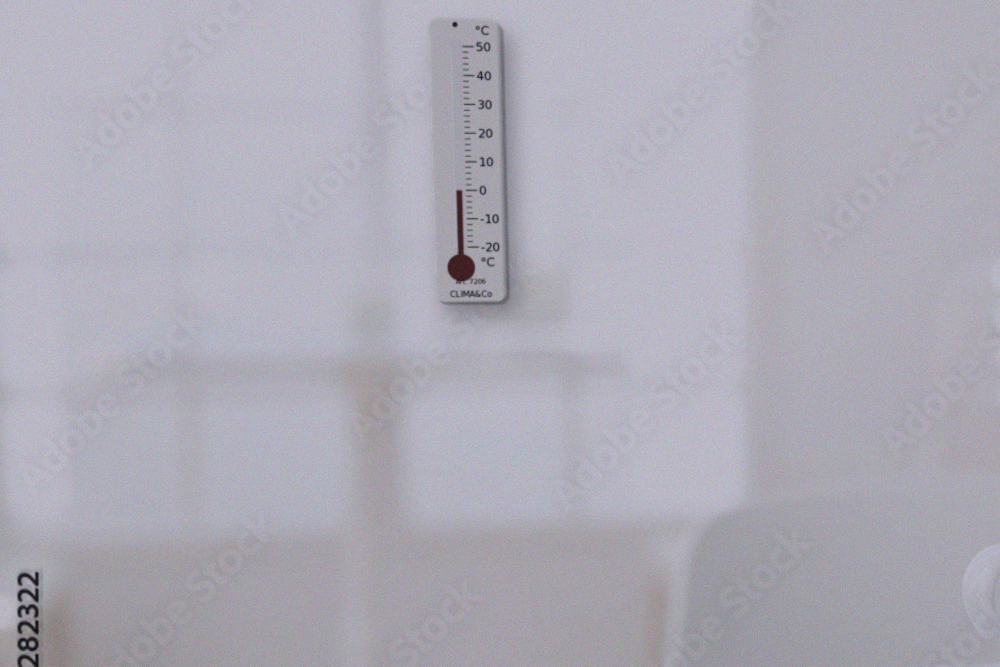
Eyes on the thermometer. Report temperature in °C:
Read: 0 °C
